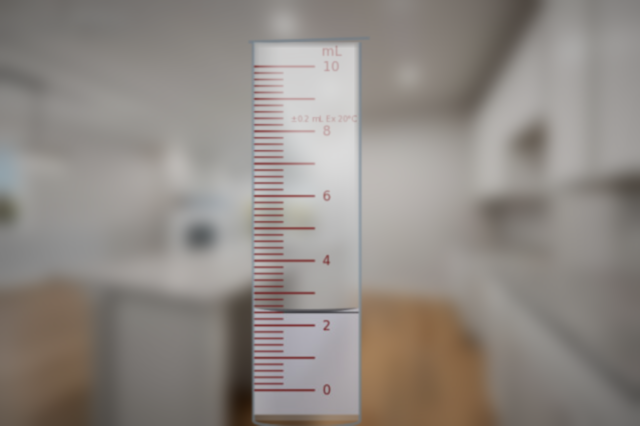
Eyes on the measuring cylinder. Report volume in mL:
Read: 2.4 mL
